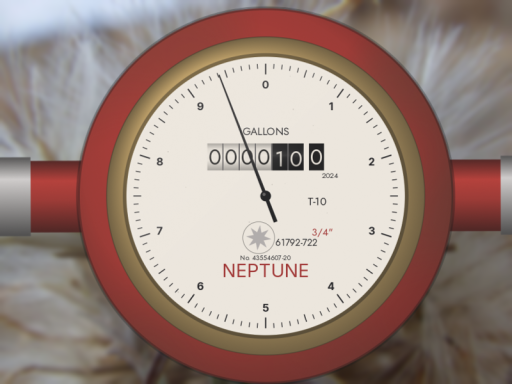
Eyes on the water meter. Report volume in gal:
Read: 99.4 gal
